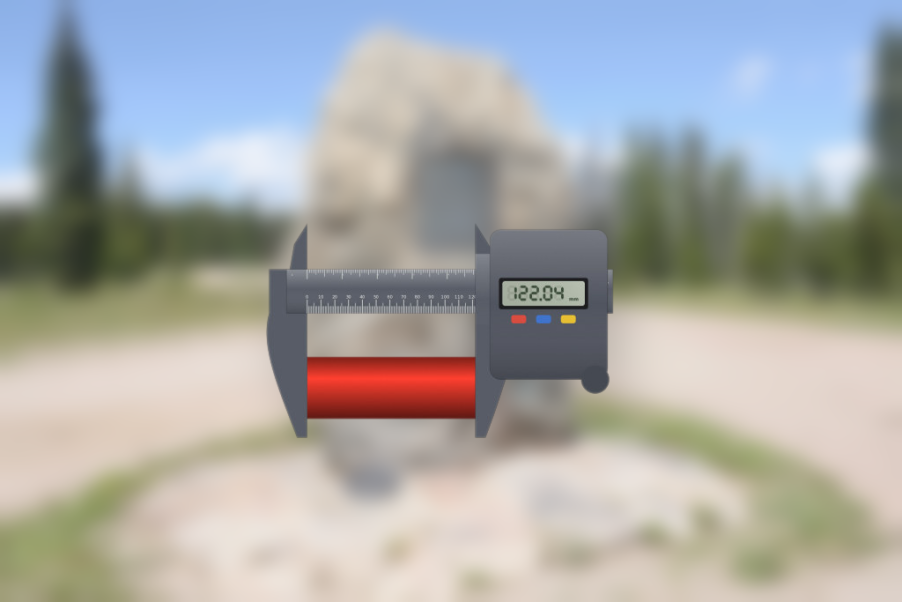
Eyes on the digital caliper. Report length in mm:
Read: 122.04 mm
